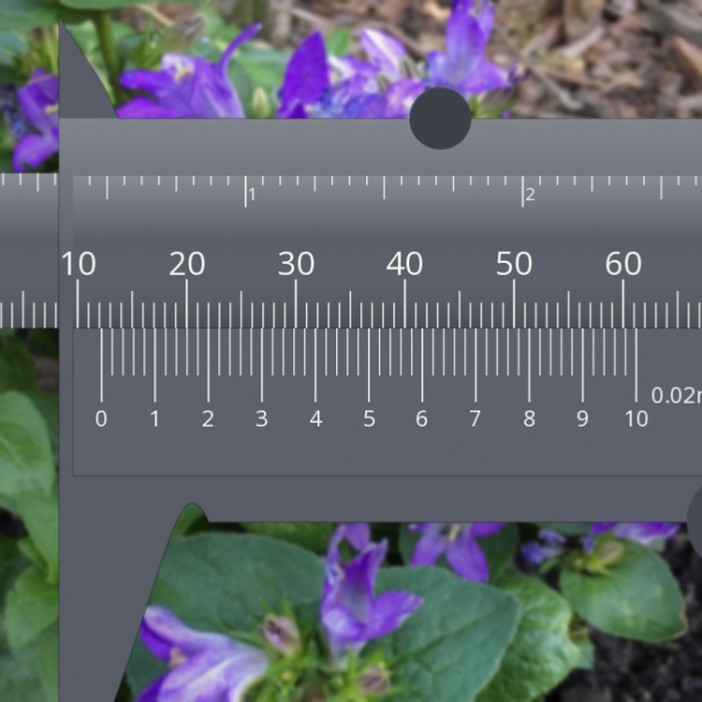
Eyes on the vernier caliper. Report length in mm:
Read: 12.2 mm
